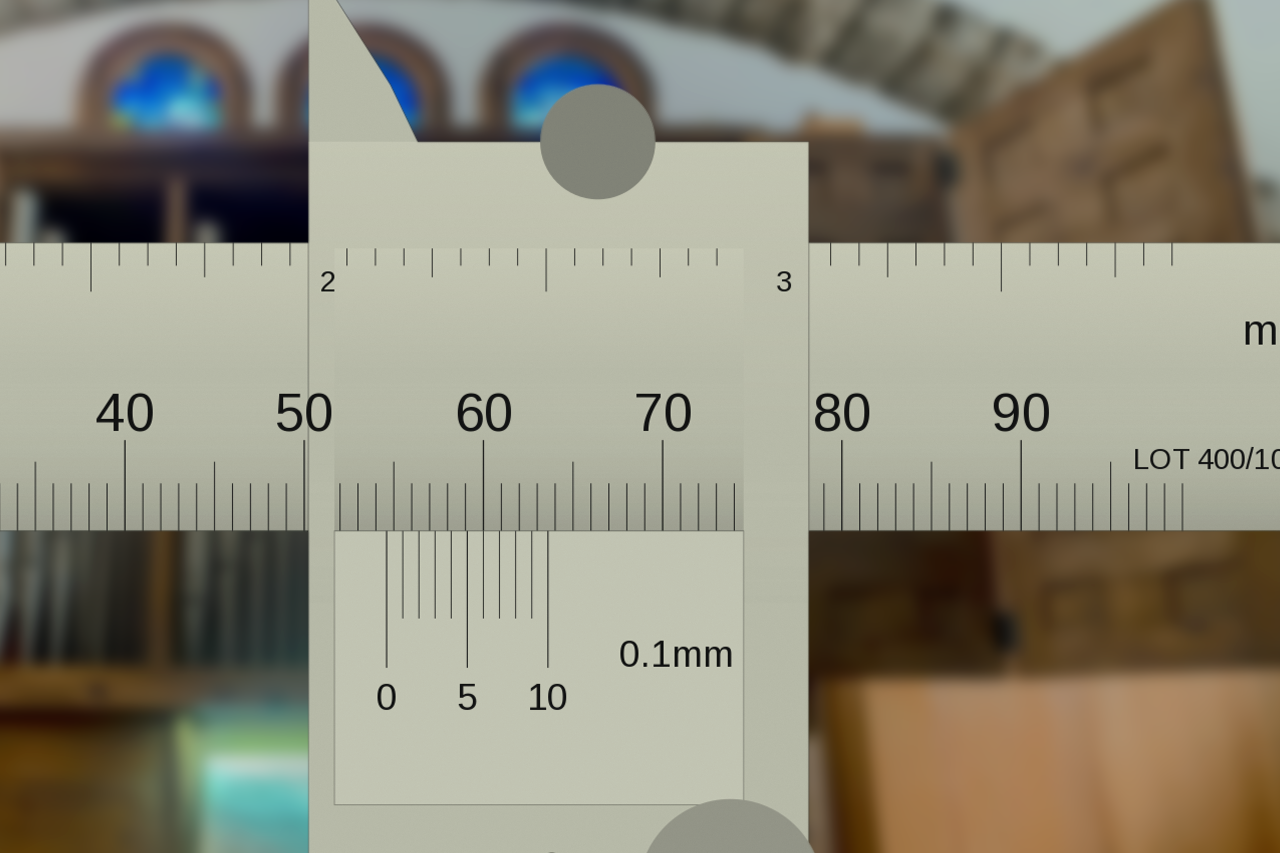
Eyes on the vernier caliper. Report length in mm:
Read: 54.6 mm
